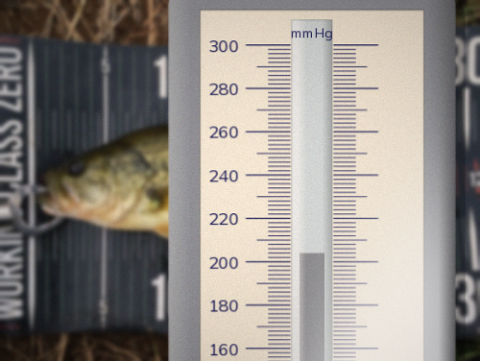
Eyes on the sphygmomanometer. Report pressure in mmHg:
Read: 204 mmHg
